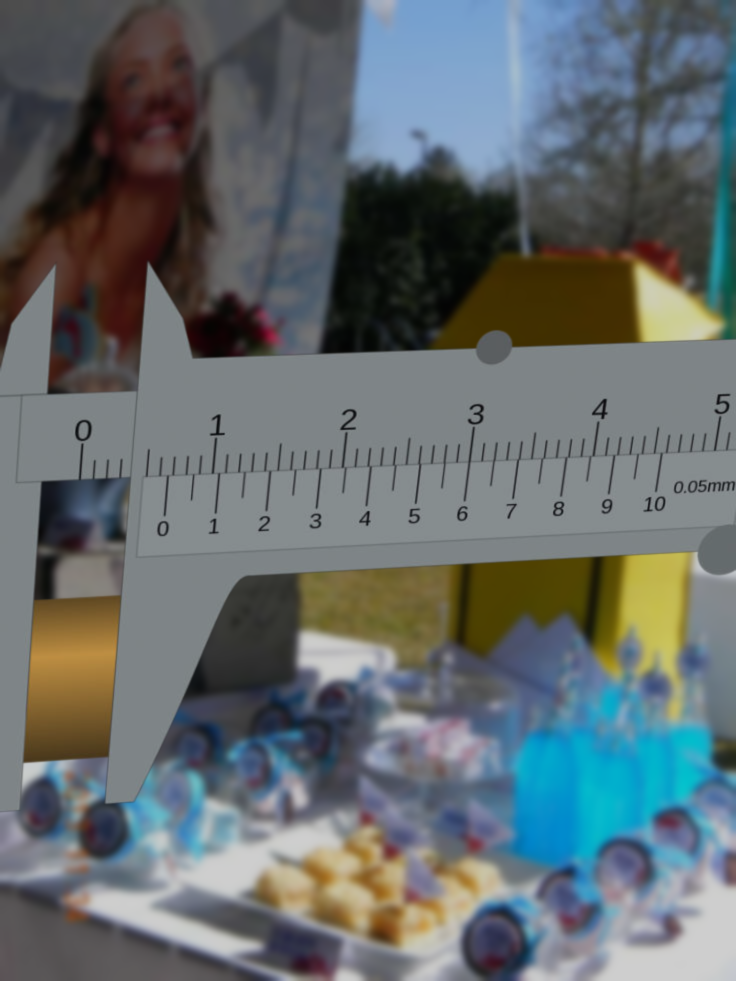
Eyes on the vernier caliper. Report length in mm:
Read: 6.6 mm
